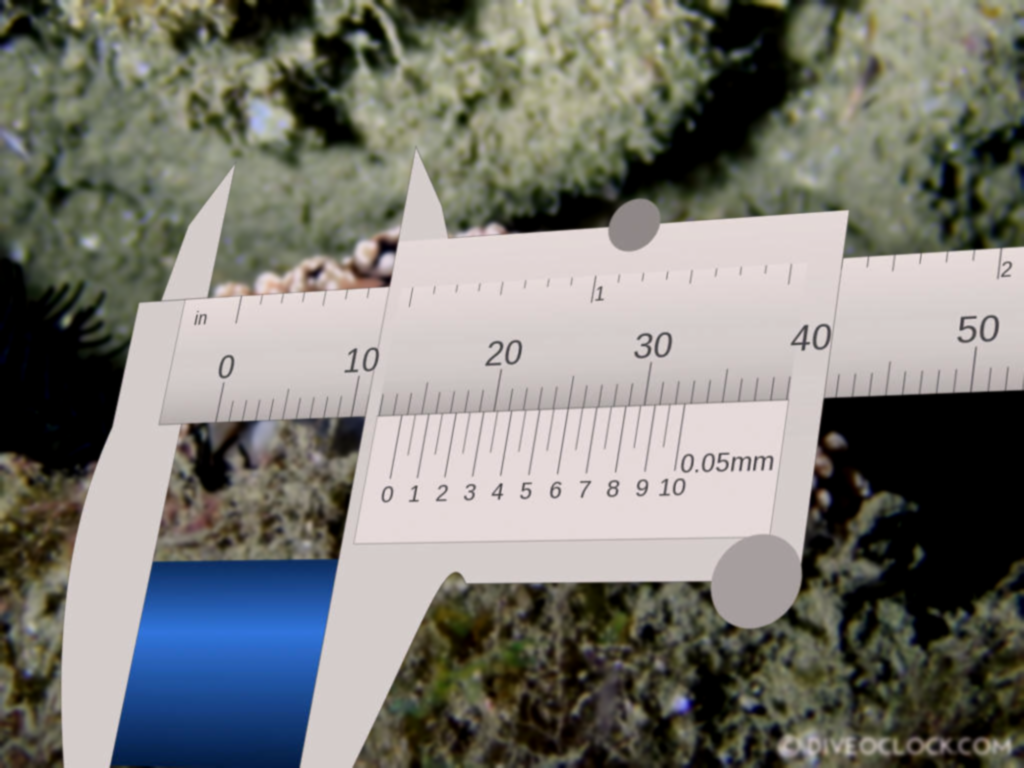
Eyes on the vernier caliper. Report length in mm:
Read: 13.6 mm
